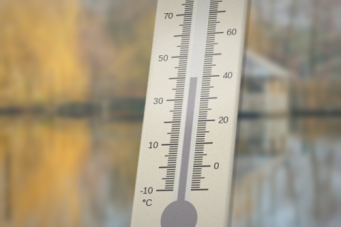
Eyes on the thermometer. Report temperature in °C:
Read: 40 °C
